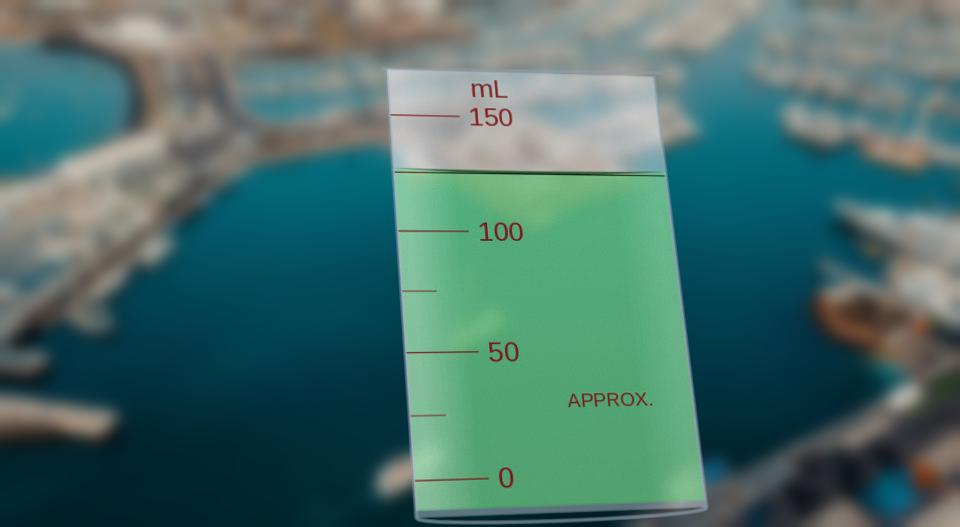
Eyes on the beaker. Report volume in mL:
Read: 125 mL
